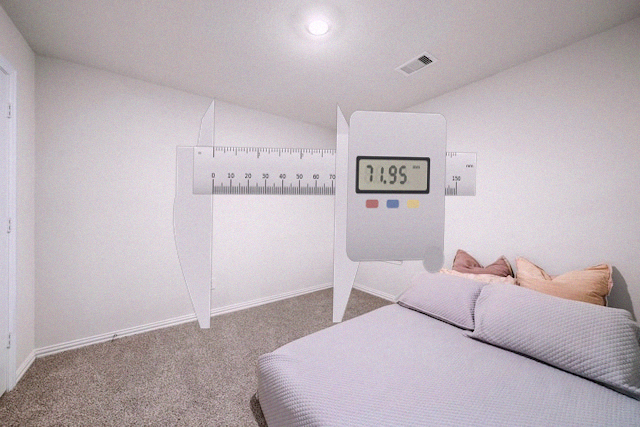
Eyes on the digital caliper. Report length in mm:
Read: 71.95 mm
